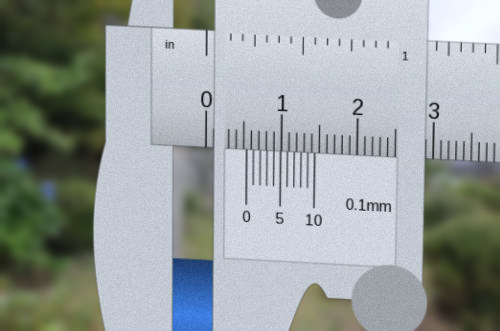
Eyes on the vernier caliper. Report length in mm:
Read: 5.4 mm
